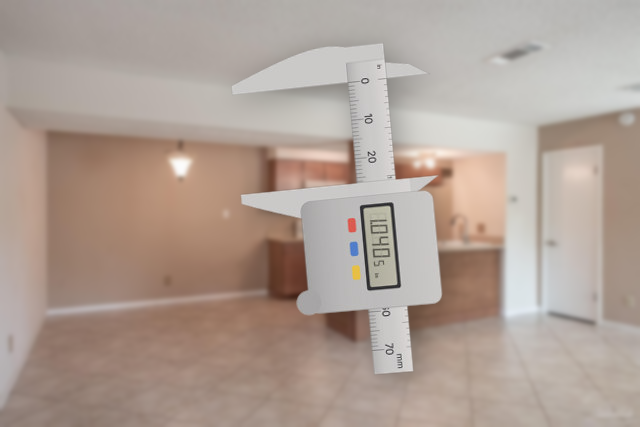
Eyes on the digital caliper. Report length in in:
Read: 1.0405 in
